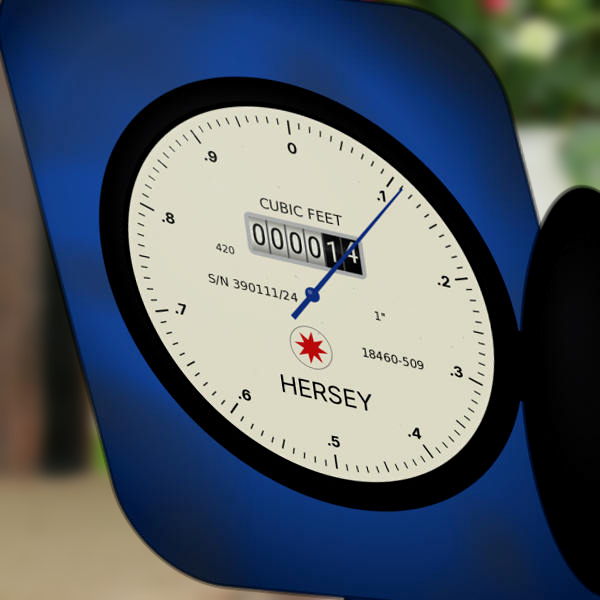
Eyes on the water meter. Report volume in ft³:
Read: 14.11 ft³
